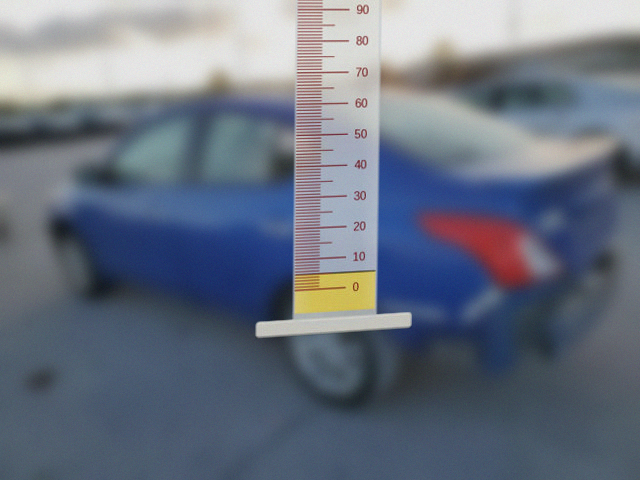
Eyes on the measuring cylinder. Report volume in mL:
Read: 5 mL
